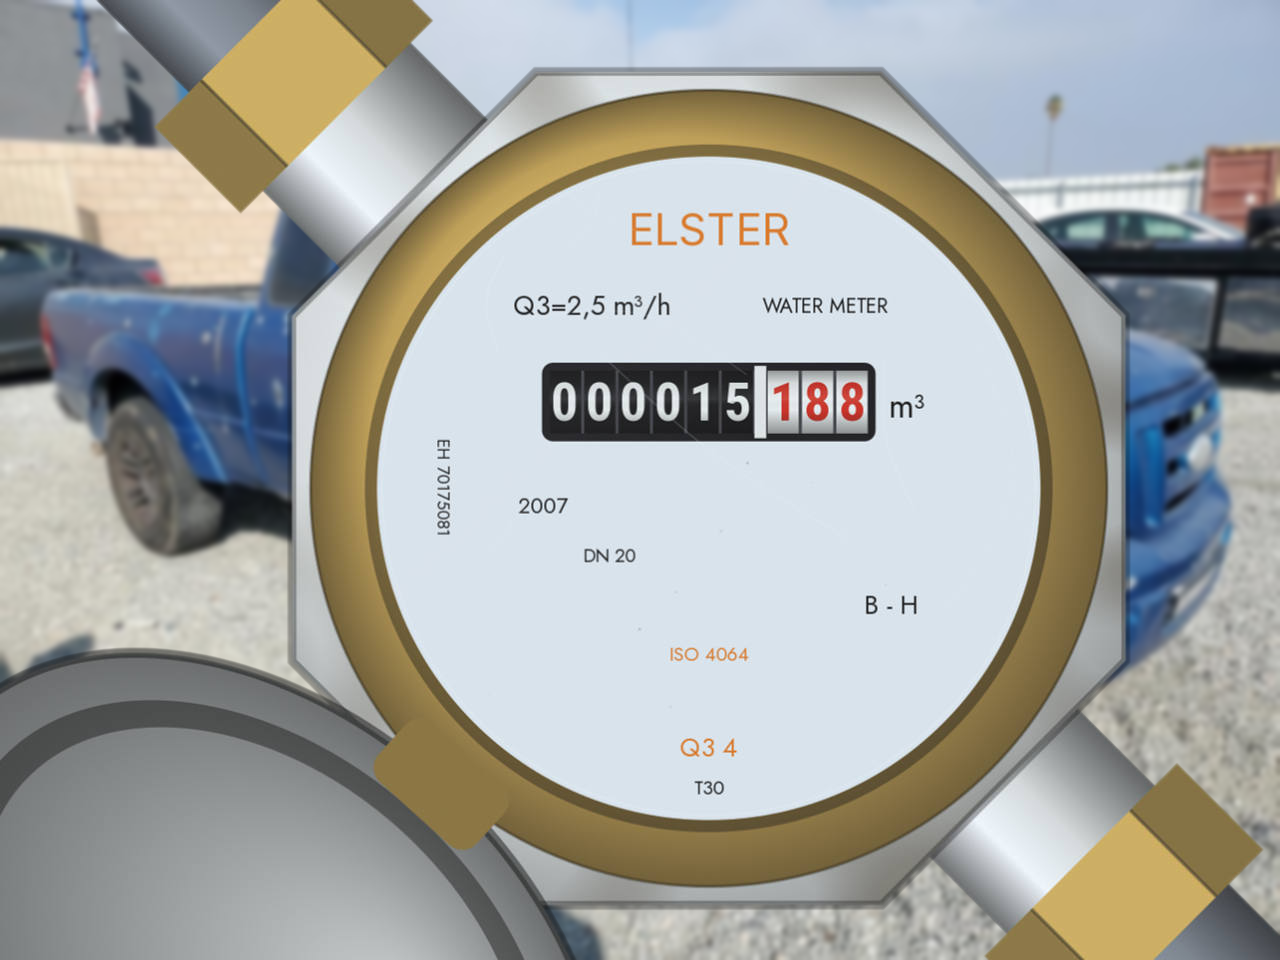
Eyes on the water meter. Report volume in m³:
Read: 15.188 m³
